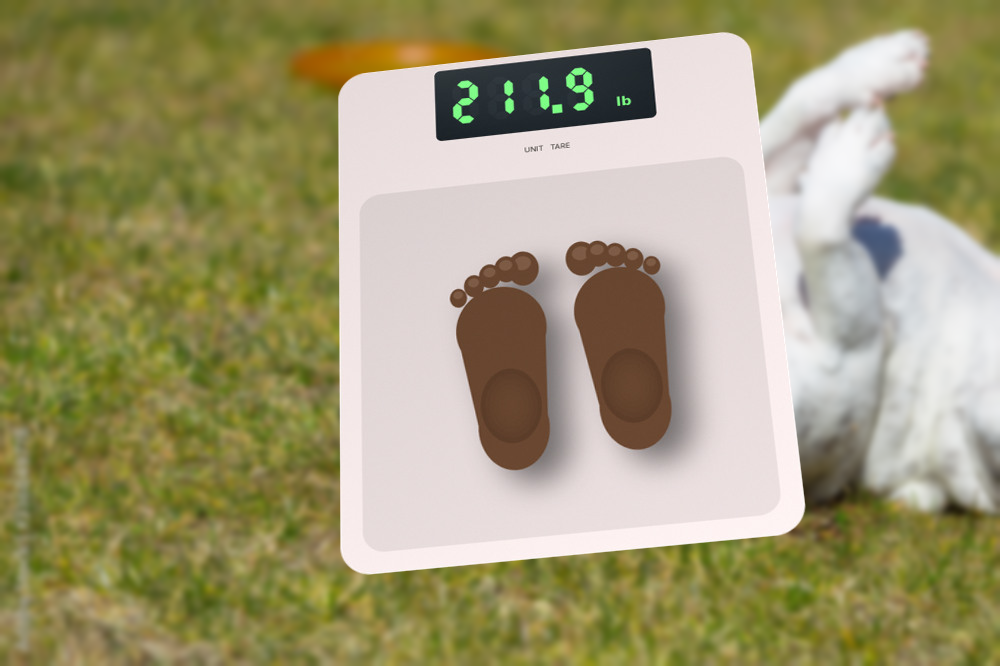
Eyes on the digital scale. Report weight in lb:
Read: 211.9 lb
